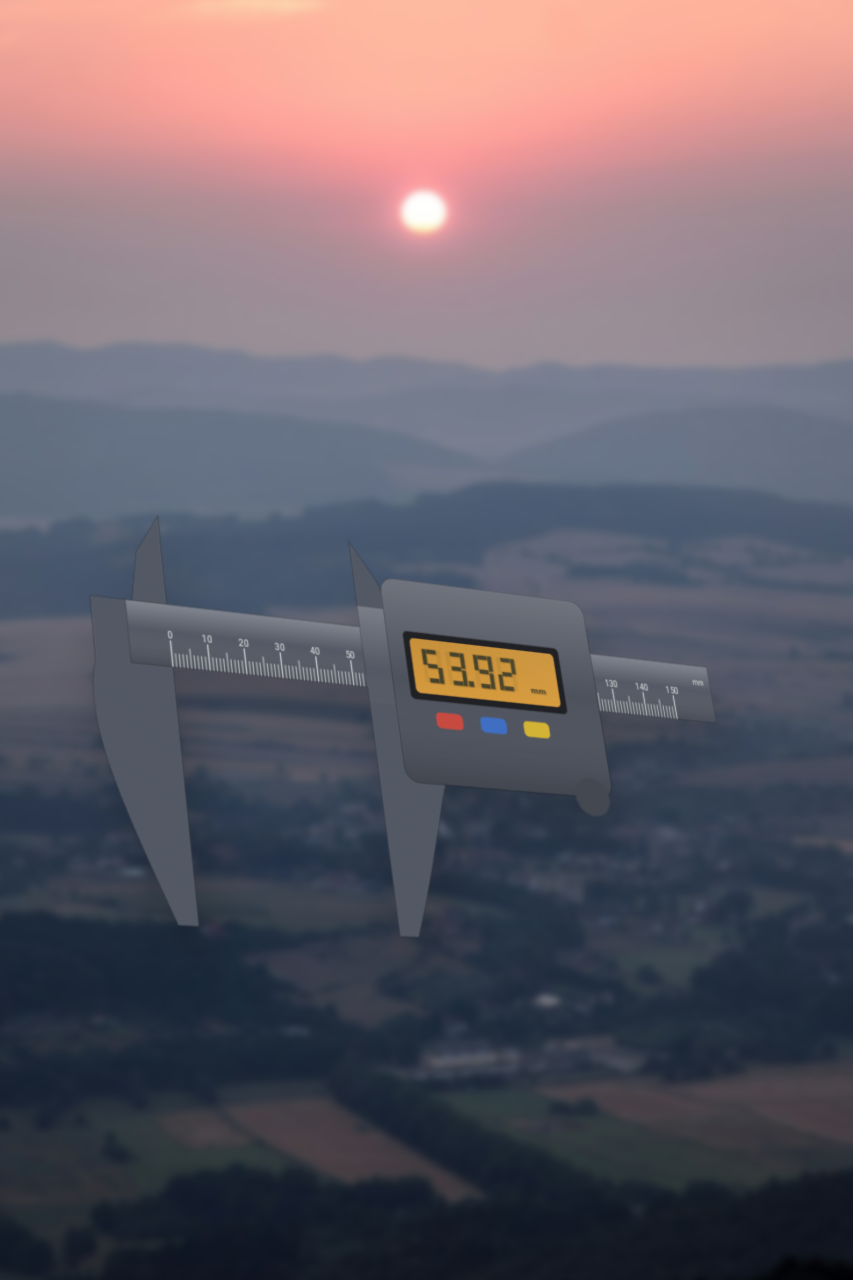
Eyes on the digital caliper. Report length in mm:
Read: 53.92 mm
